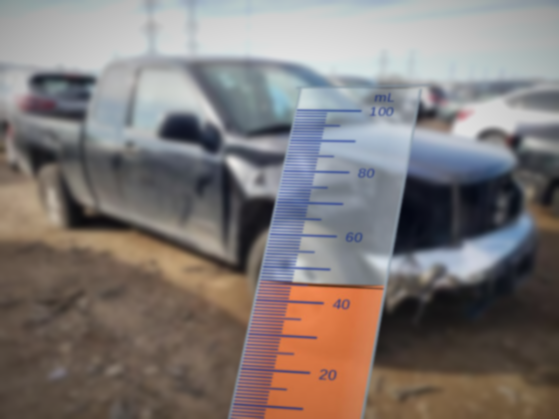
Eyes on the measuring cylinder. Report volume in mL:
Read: 45 mL
